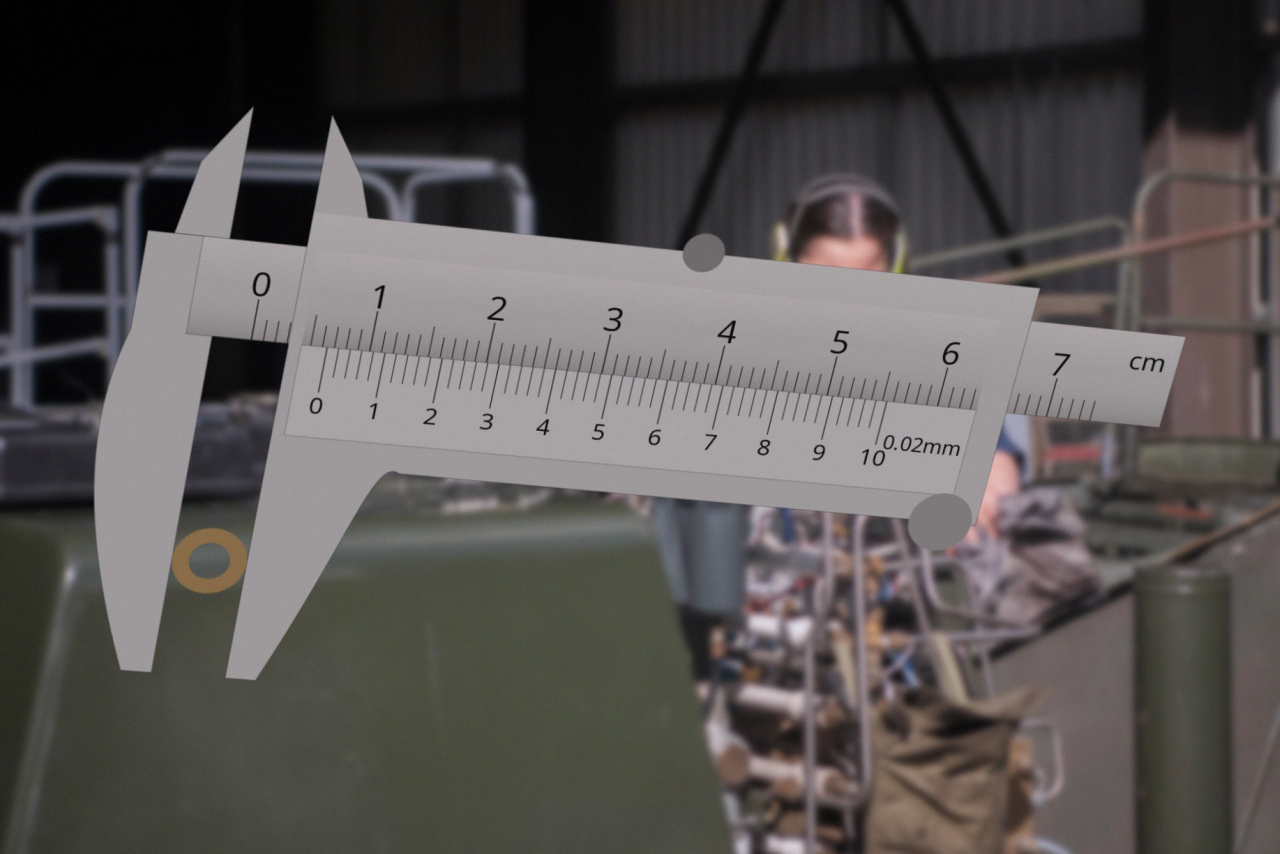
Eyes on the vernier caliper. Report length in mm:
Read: 6.4 mm
